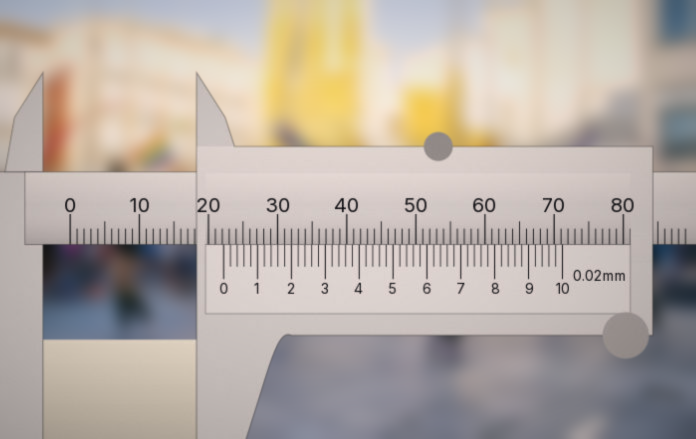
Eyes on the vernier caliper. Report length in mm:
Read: 22.2 mm
